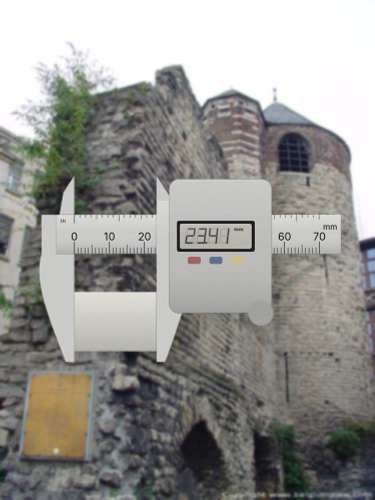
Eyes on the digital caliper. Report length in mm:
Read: 23.41 mm
